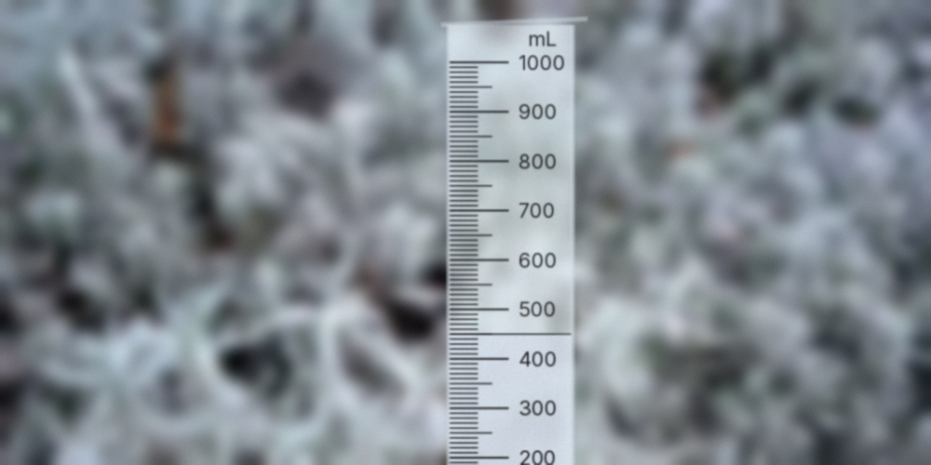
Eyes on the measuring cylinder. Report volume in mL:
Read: 450 mL
